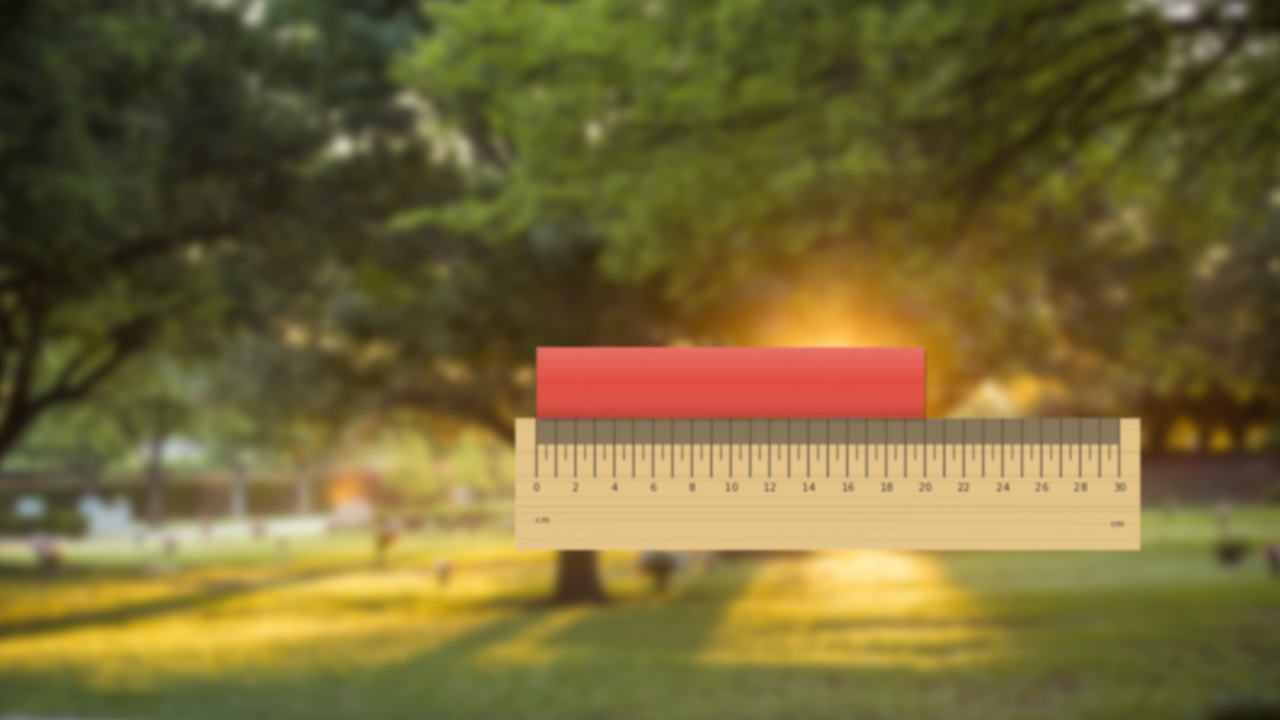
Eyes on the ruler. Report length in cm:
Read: 20 cm
